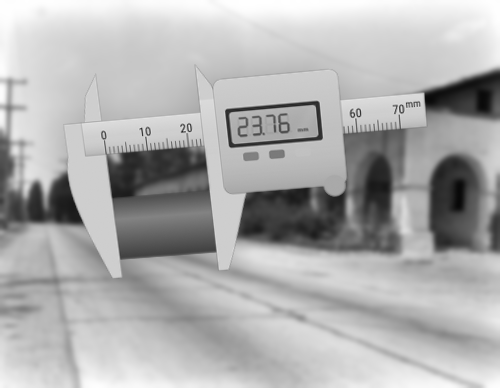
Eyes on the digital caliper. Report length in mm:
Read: 23.76 mm
